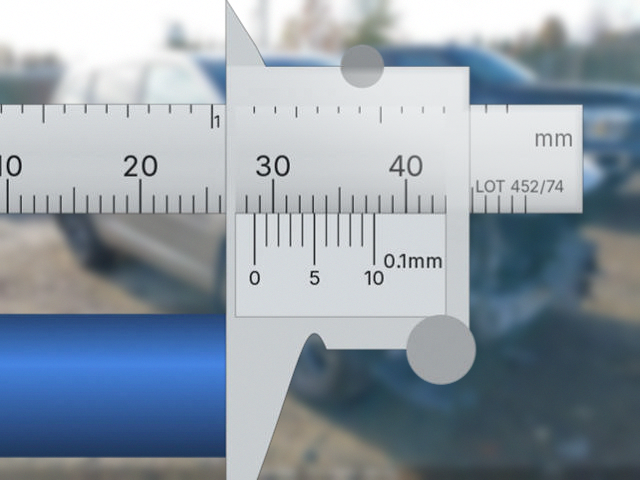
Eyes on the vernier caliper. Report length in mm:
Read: 28.6 mm
